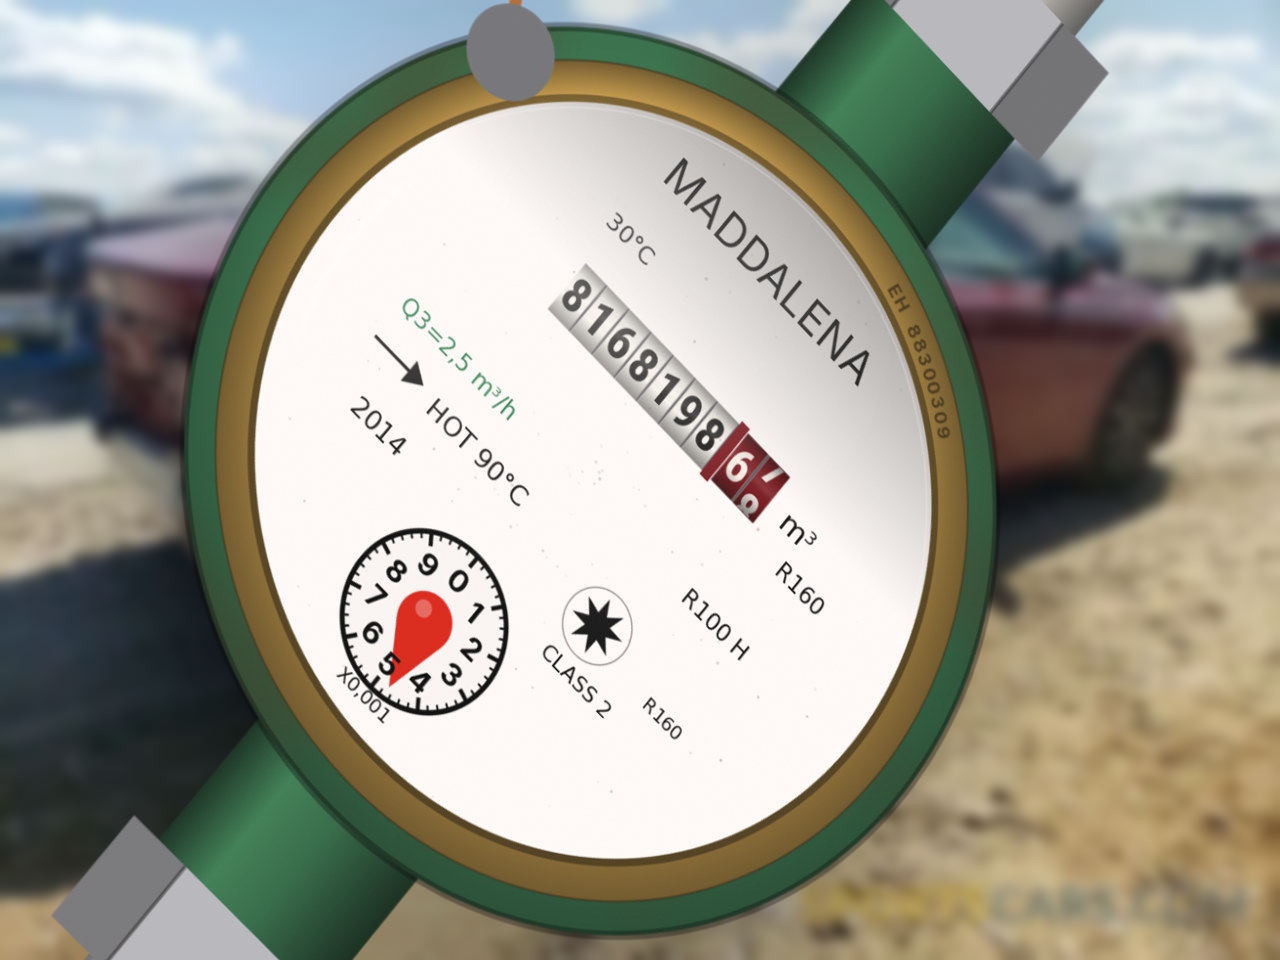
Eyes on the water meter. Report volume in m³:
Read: 8168198.674 m³
